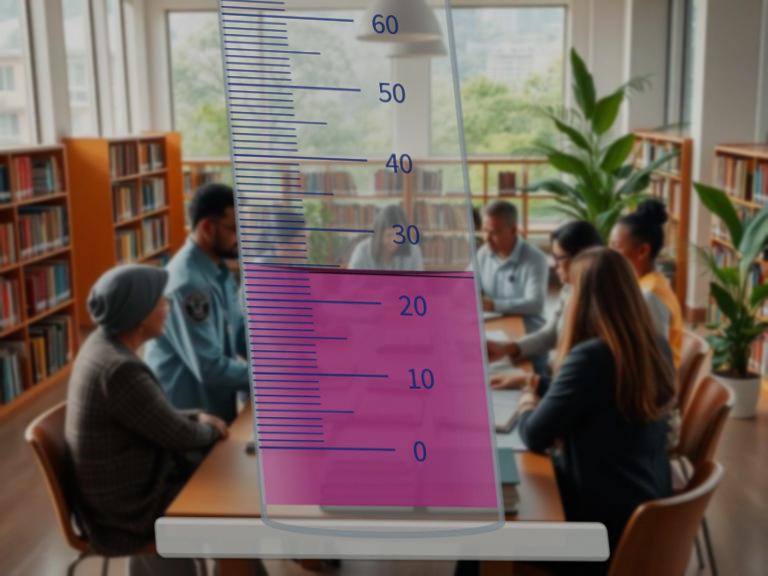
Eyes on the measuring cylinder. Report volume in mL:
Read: 24 mL
